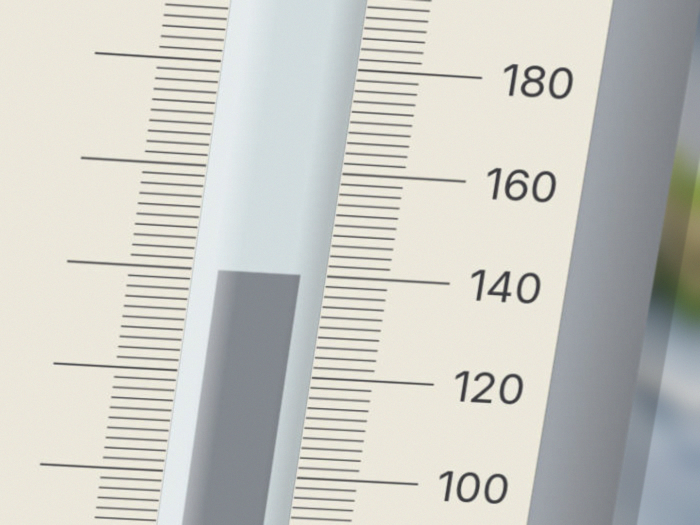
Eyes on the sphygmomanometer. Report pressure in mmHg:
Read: 140 mmHg
